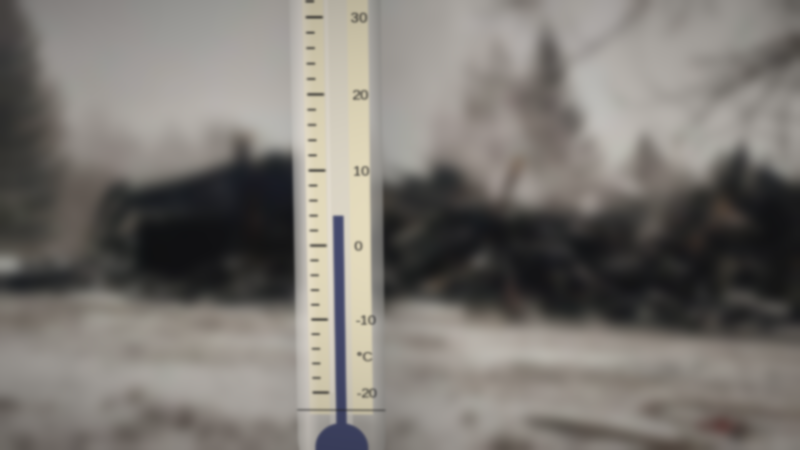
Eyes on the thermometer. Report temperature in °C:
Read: 4 °C
